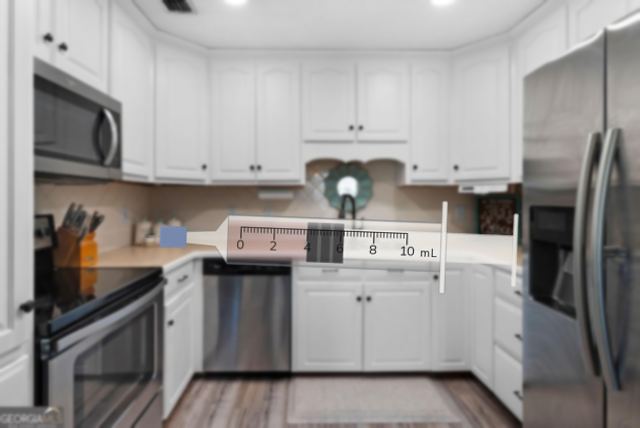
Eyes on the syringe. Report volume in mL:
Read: 4 mL
